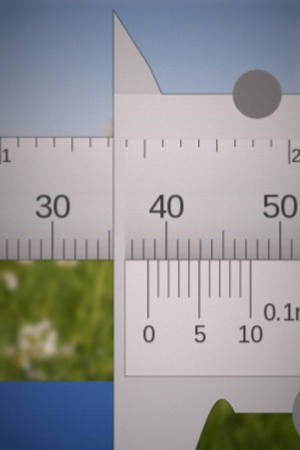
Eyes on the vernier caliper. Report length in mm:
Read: 38.4 mm
